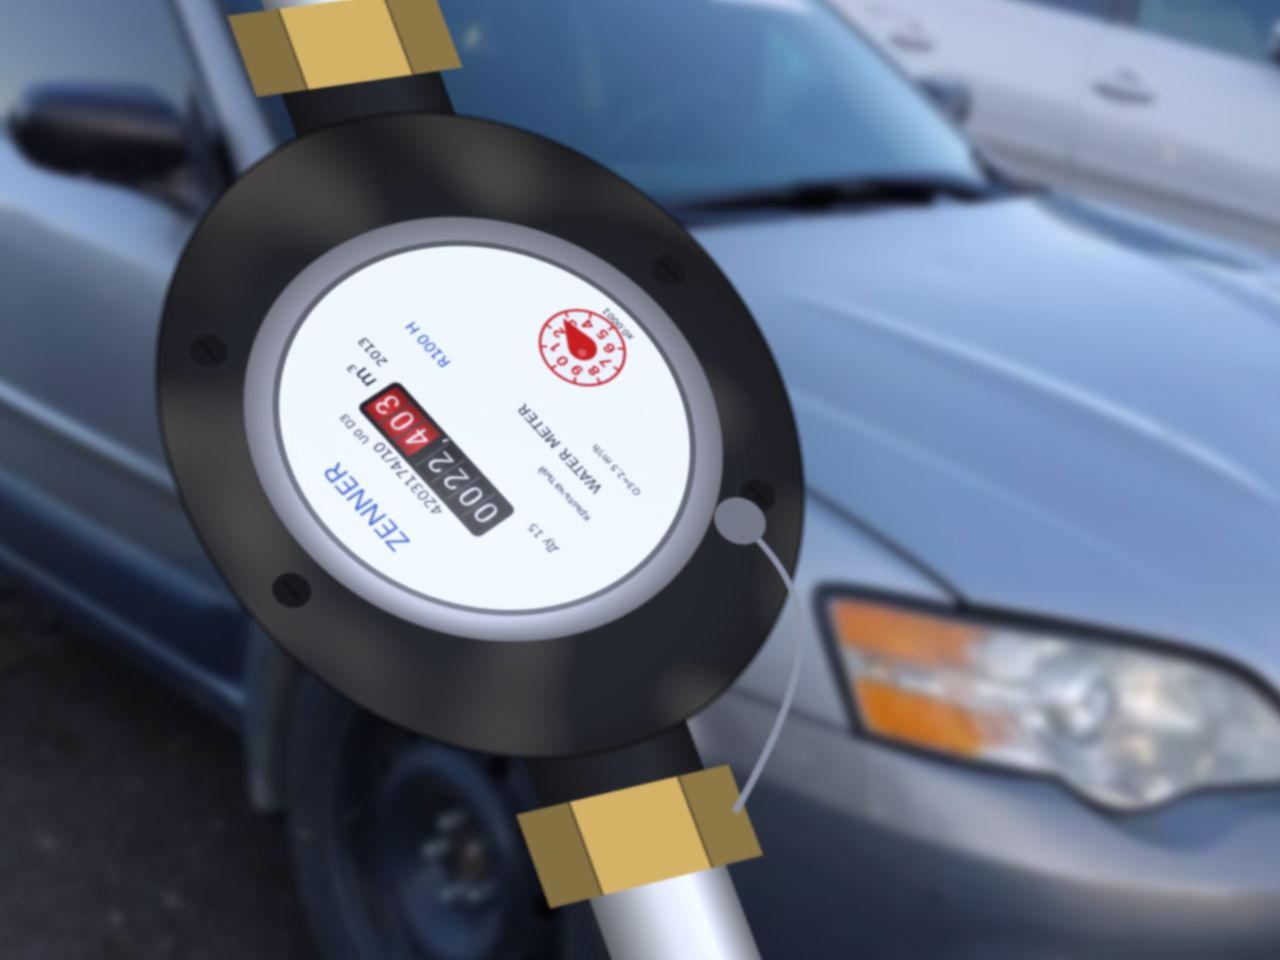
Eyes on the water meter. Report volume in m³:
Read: 22.4032 m³
